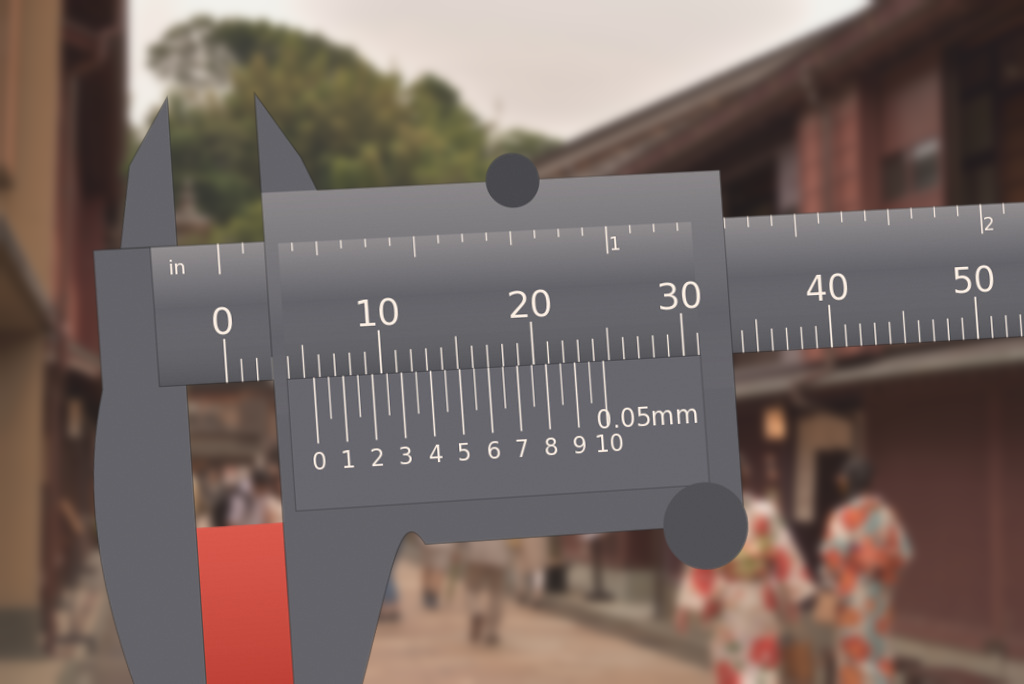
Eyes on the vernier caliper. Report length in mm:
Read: 5.6 mm
